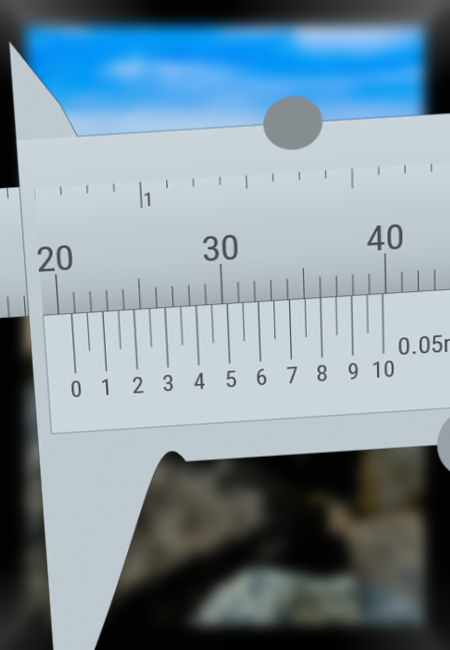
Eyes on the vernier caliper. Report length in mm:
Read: 20.8 mm
